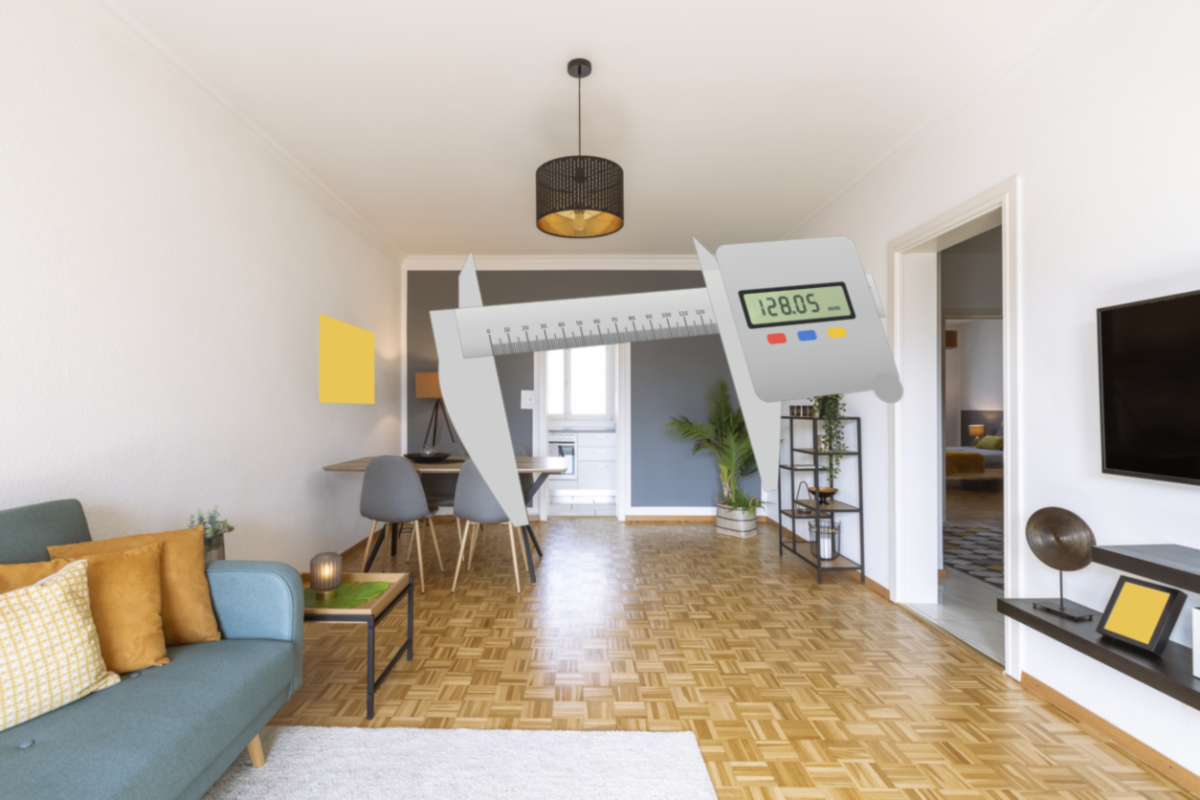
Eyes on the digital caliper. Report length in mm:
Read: 128.05 mm
